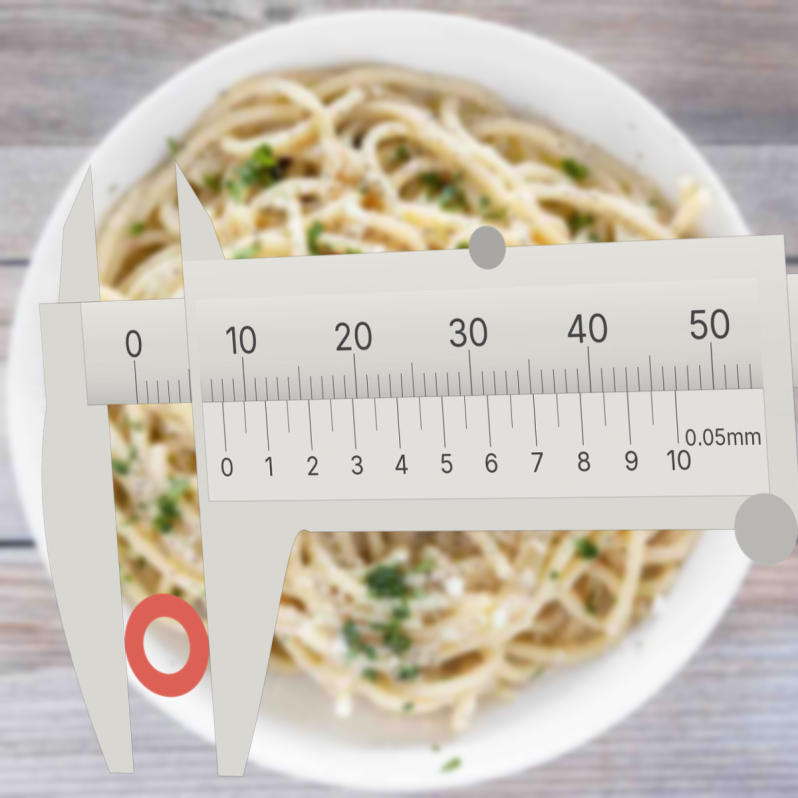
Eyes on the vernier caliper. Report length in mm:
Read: 7.9 mm
